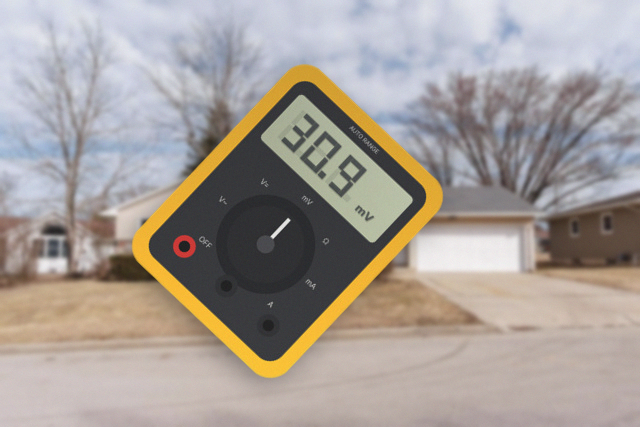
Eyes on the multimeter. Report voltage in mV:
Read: 30.9 mV
